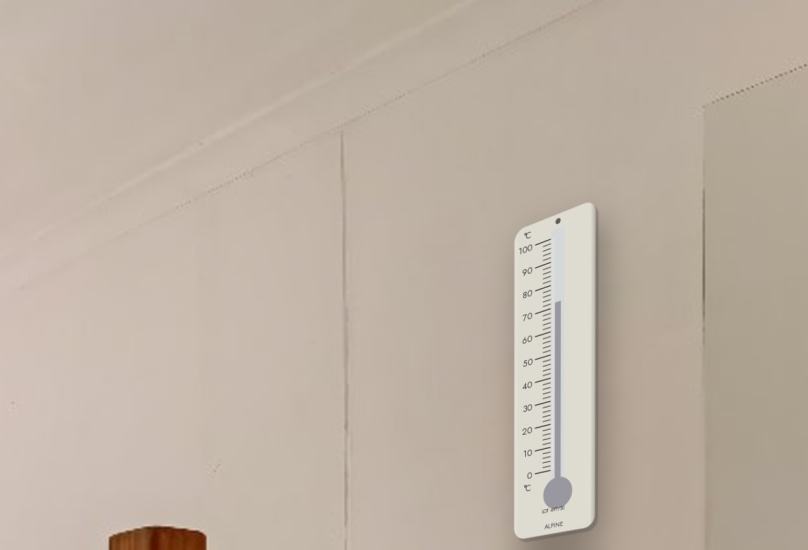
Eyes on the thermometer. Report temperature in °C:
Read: 72 °C
